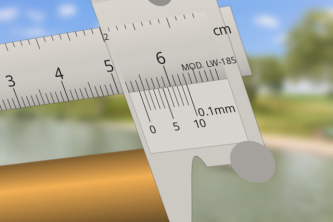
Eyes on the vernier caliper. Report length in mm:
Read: 54.0 mm
